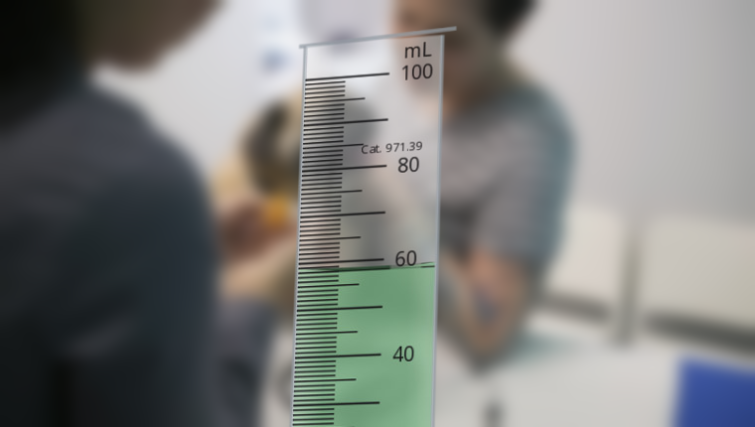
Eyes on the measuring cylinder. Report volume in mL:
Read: 58 mL
